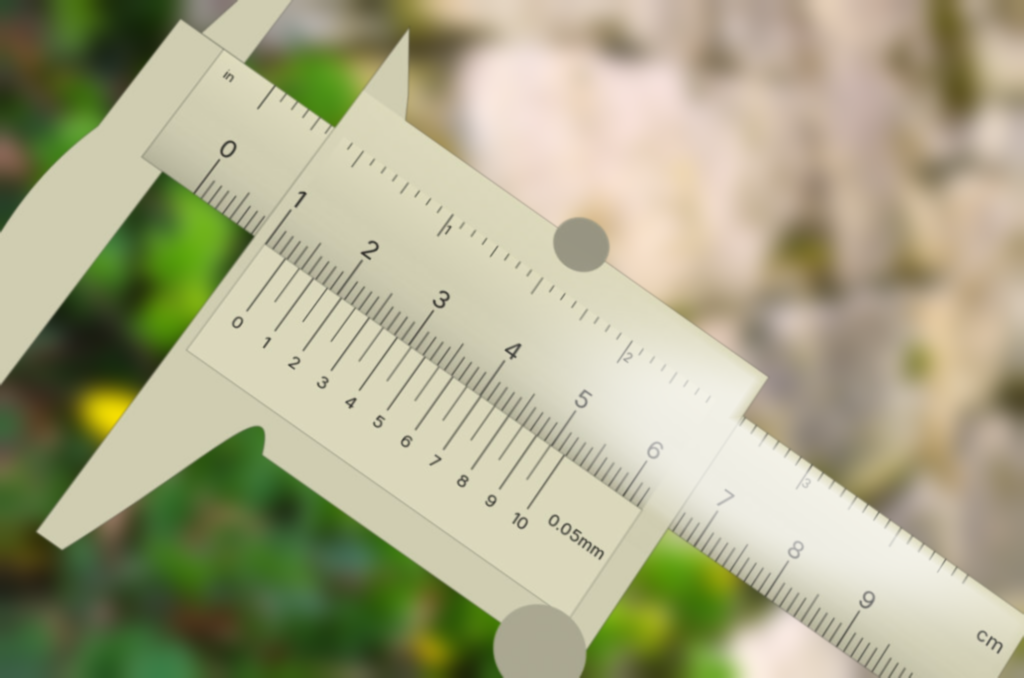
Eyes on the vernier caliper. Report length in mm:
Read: 12.8 mm
